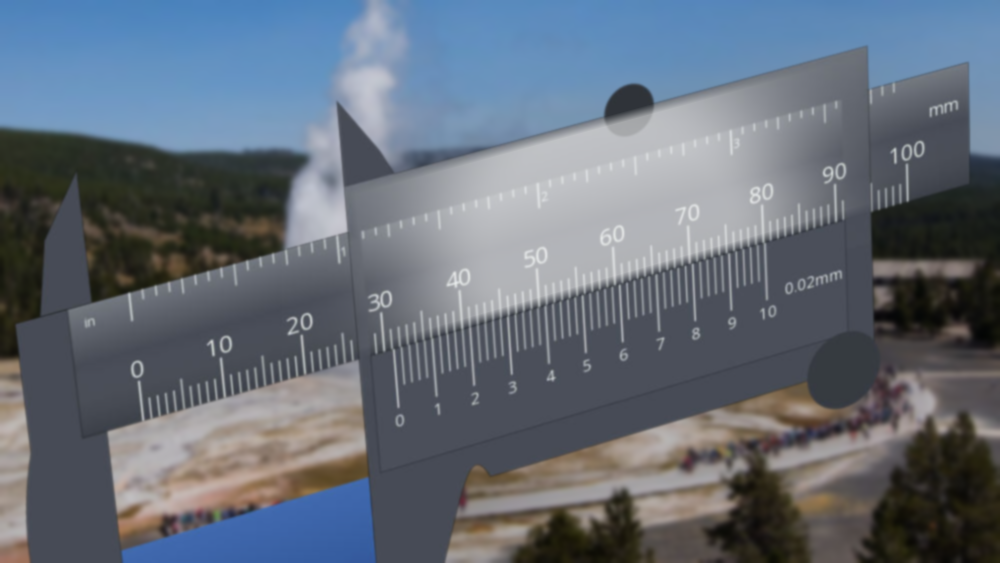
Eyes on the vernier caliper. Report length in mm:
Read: 31.2 mm
